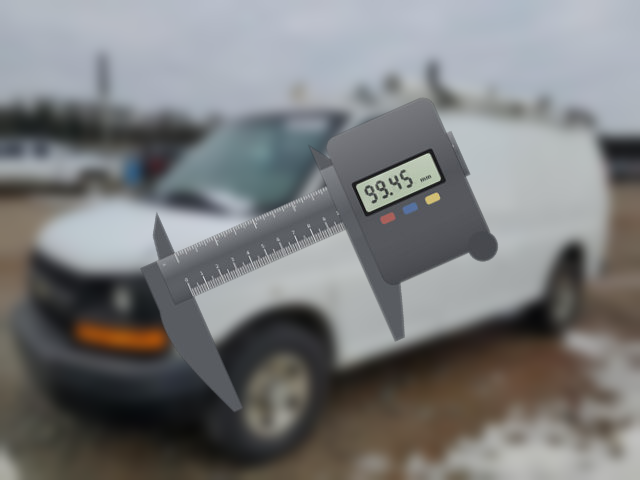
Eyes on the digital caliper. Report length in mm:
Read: 99.45 mm
